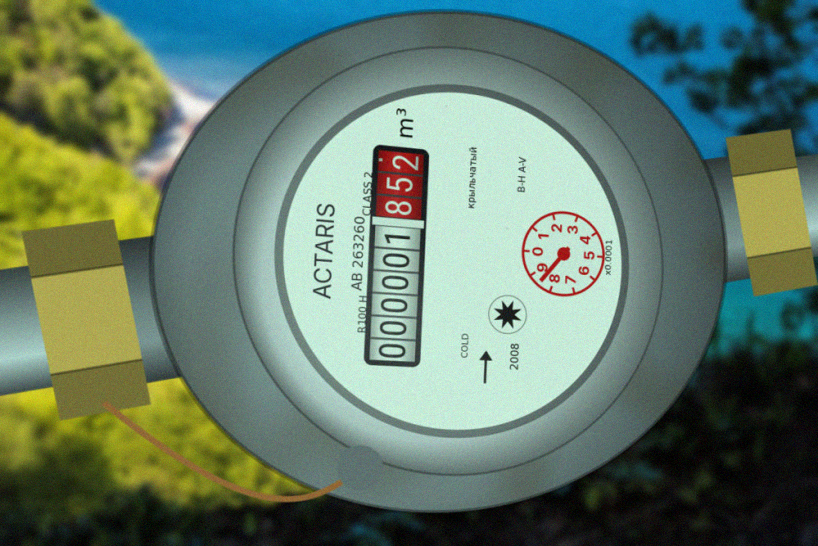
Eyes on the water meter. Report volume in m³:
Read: 1.8518 m³
